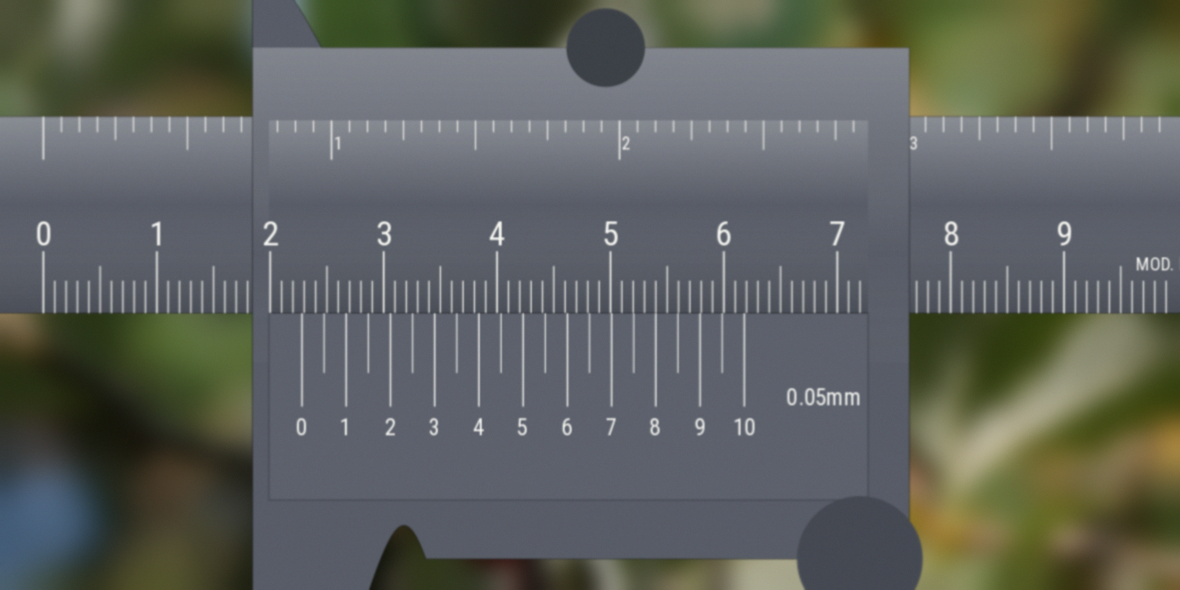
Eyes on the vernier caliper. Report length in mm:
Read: 22.8 mm
